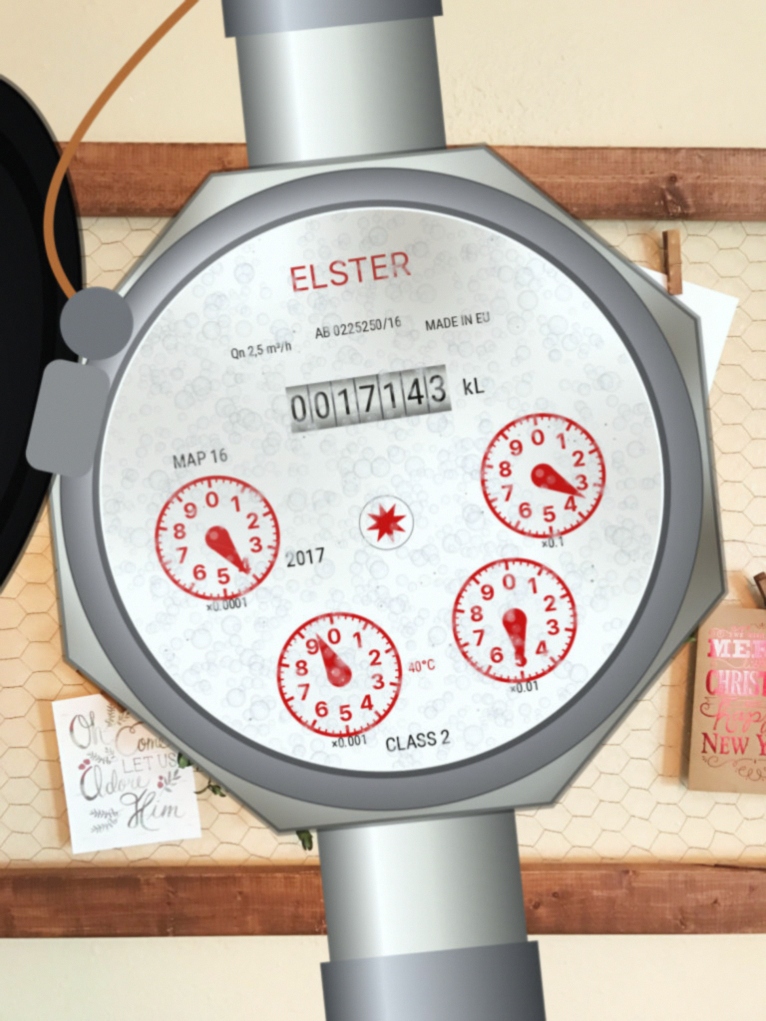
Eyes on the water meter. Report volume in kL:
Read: 17143.3494 kL
